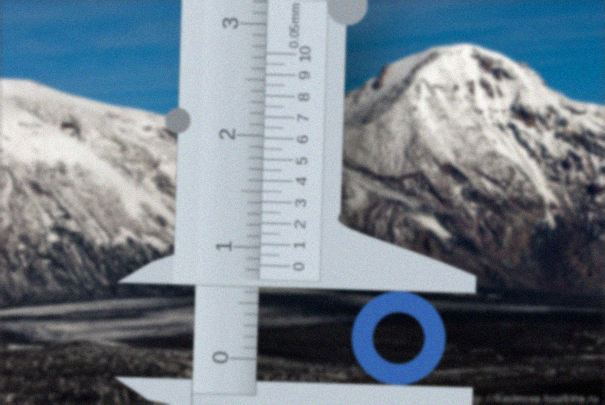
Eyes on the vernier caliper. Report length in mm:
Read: 8.4 mm
